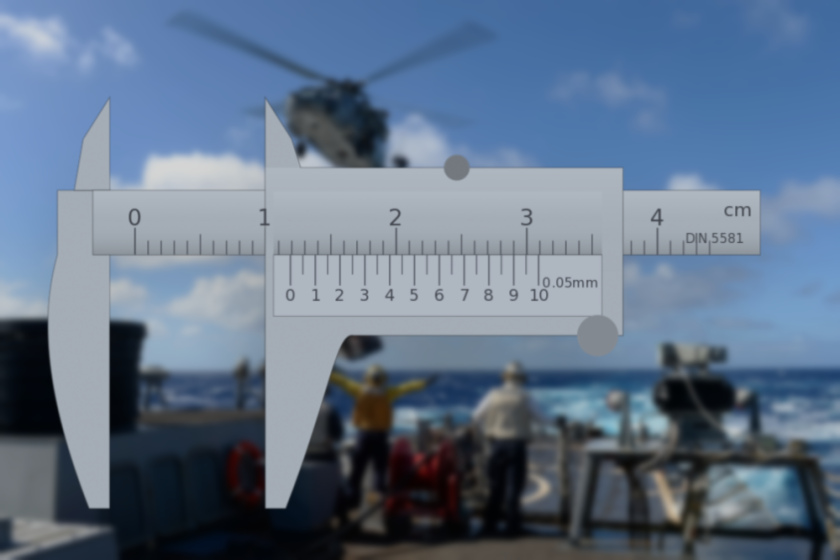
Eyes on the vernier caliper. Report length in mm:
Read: 11.9 mm
